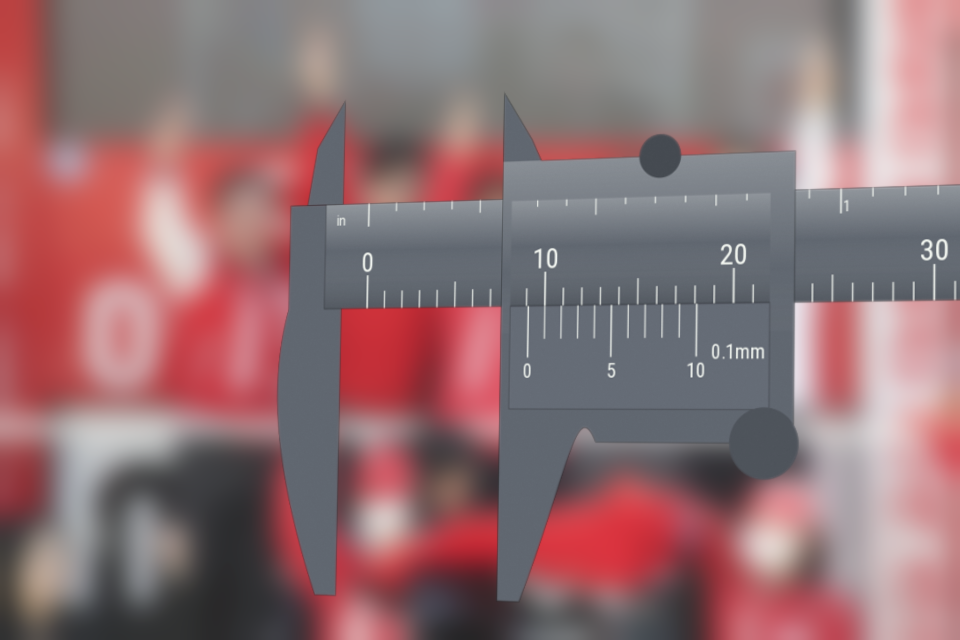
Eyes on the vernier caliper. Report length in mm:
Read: 9.1 mm
